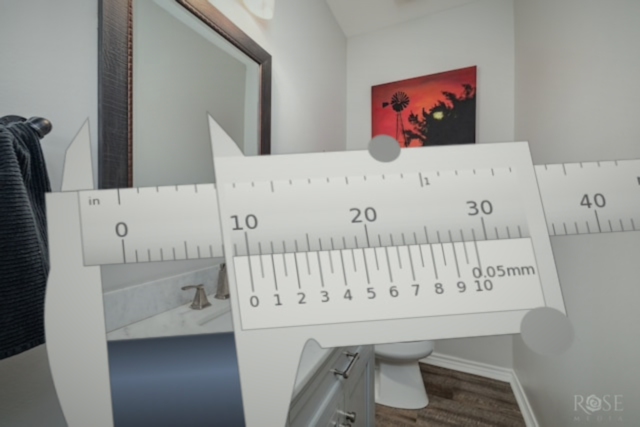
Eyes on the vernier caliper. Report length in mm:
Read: 10.0 mm
